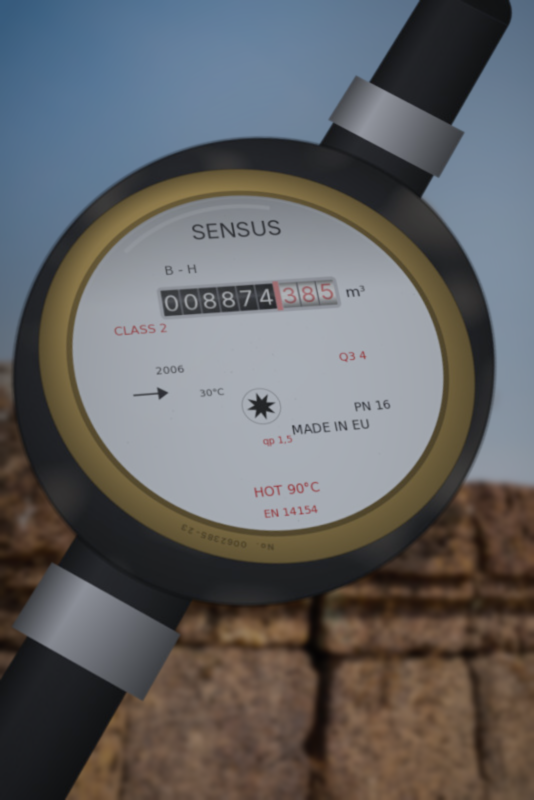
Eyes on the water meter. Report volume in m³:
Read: 8874.385 m³
